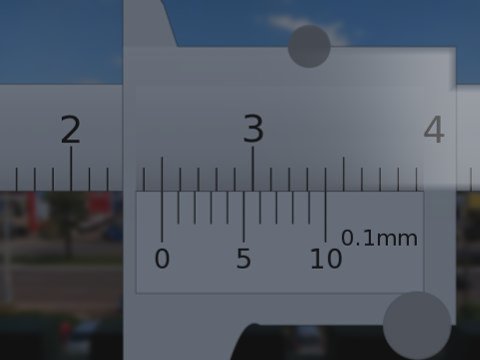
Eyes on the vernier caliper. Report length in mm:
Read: 25.0 mm
